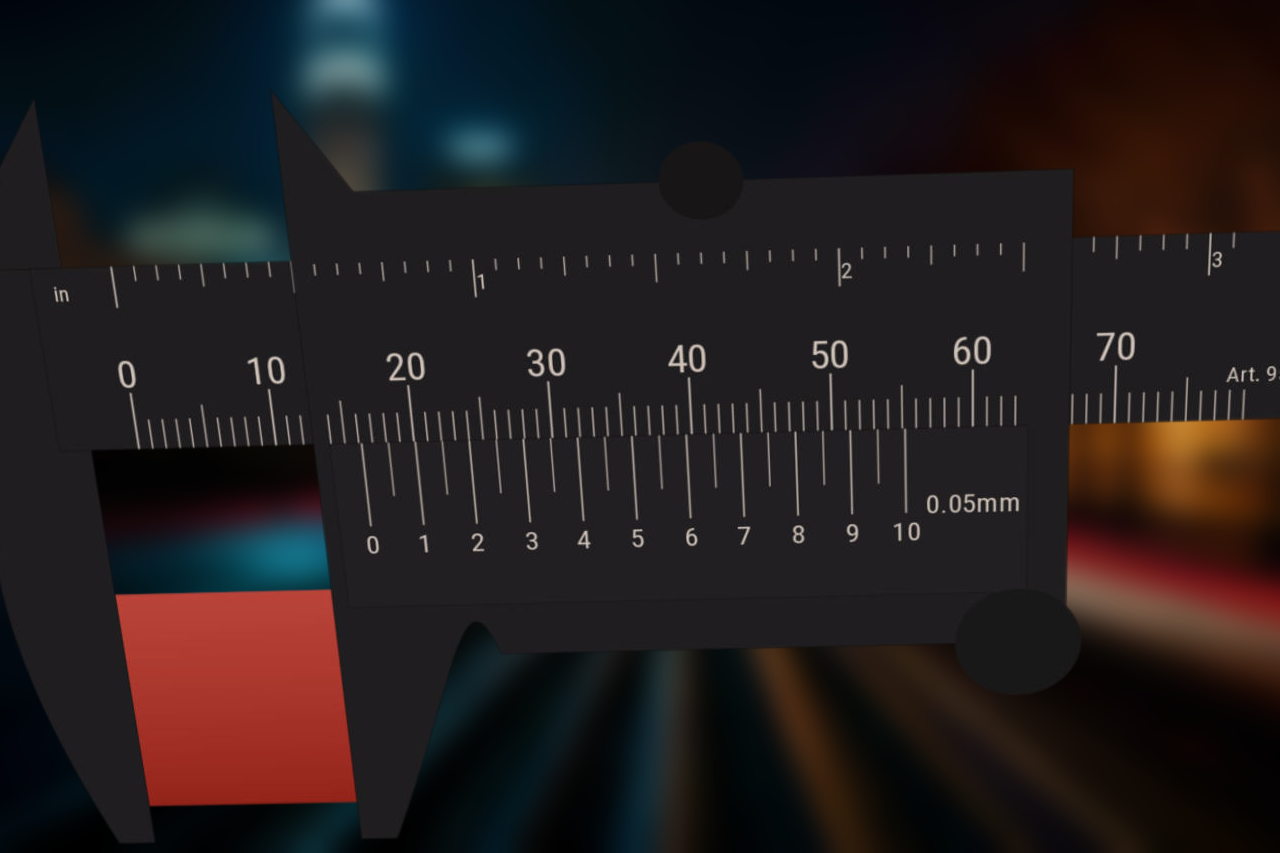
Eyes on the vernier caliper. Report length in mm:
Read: 16.2 mm
